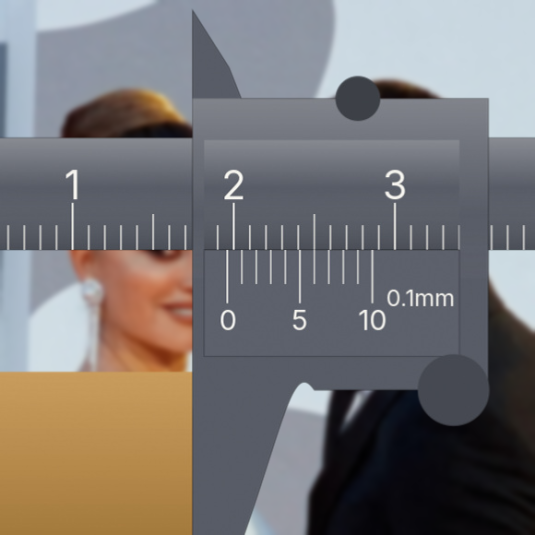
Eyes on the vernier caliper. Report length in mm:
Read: 19.6 mm
